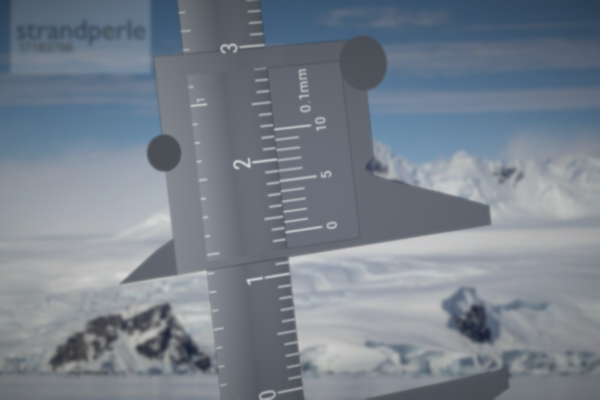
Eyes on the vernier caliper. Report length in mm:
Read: 13.6 mm
